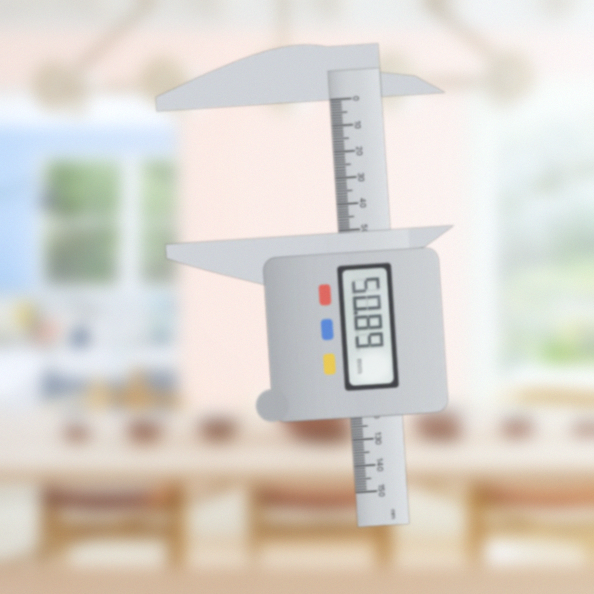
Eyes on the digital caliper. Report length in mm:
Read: 50.89 mm
